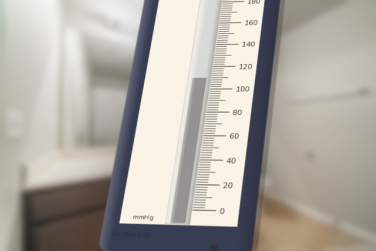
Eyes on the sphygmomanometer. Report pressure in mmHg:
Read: 110 mmHg
